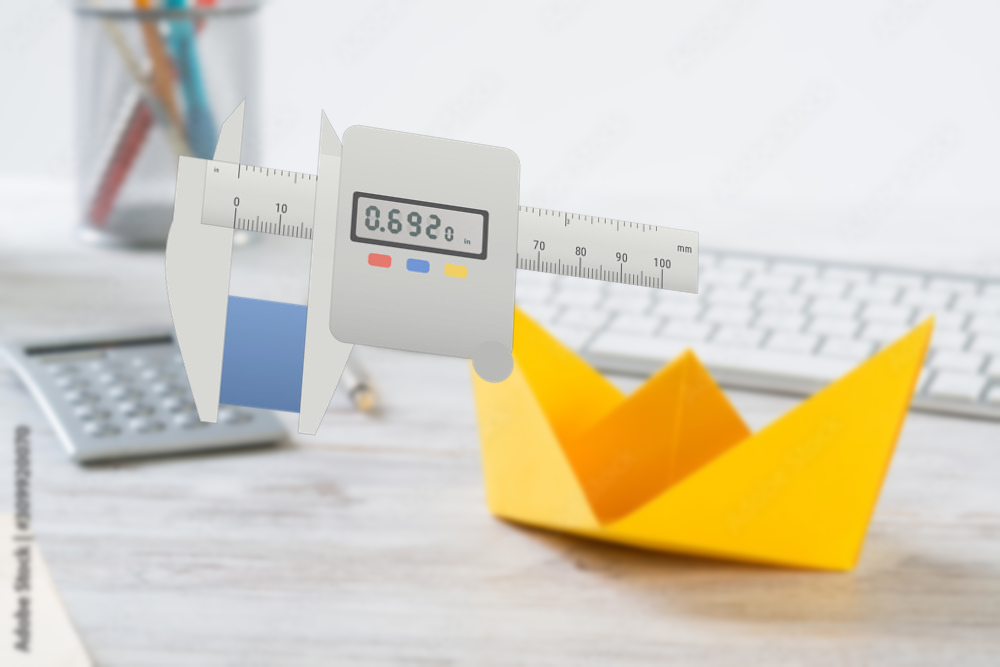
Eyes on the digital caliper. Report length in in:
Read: 0.6920 in
